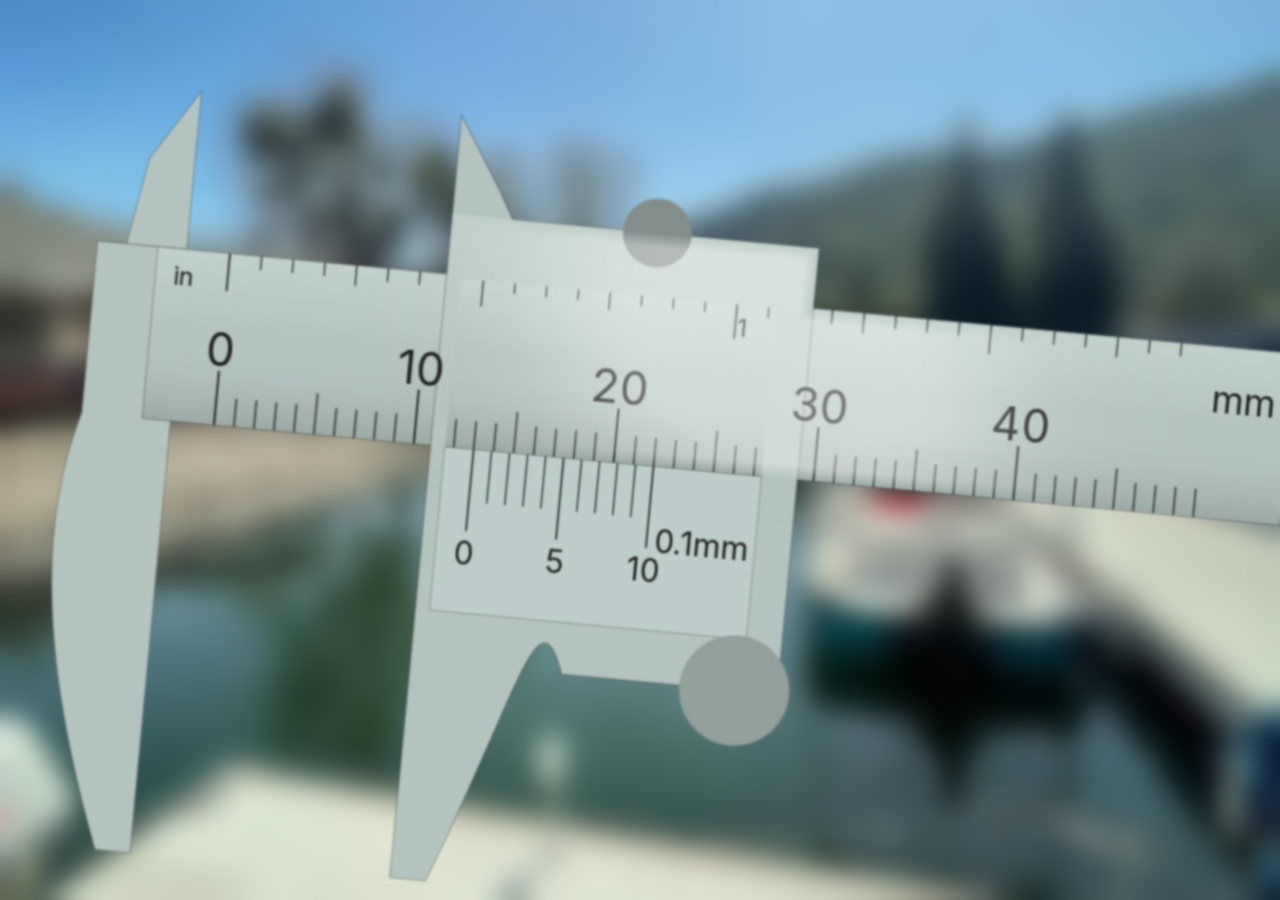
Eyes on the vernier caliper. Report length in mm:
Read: 13.0 mm
